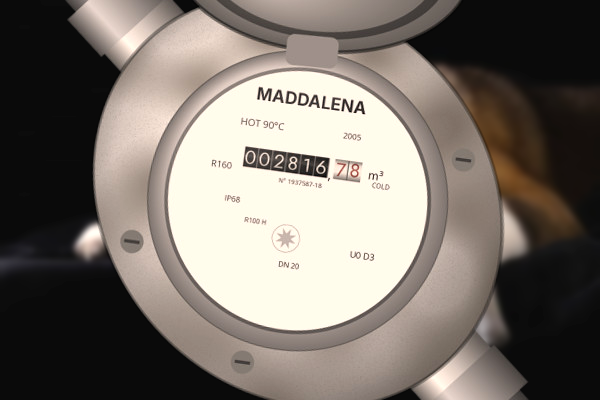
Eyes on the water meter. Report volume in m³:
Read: 2816.78 m³
